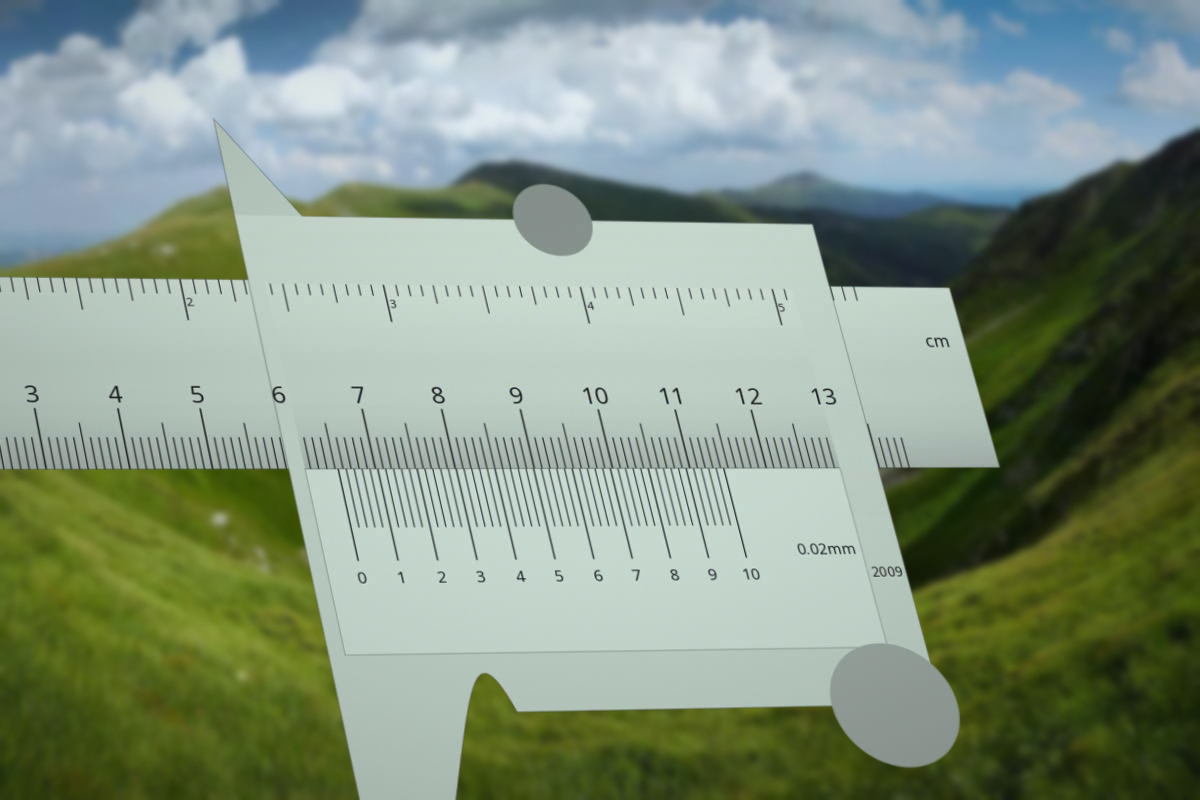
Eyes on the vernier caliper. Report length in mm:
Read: 65.4 mm
